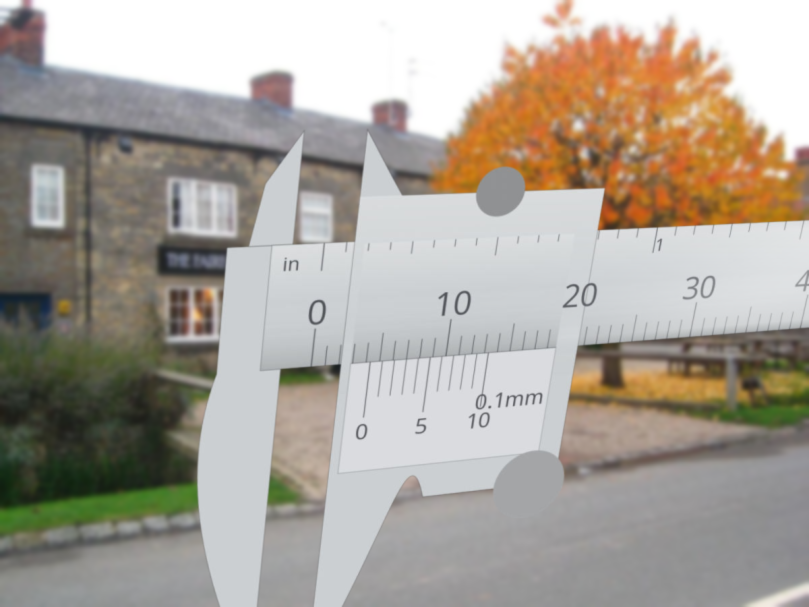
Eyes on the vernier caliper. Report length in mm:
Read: 4.3 mm
